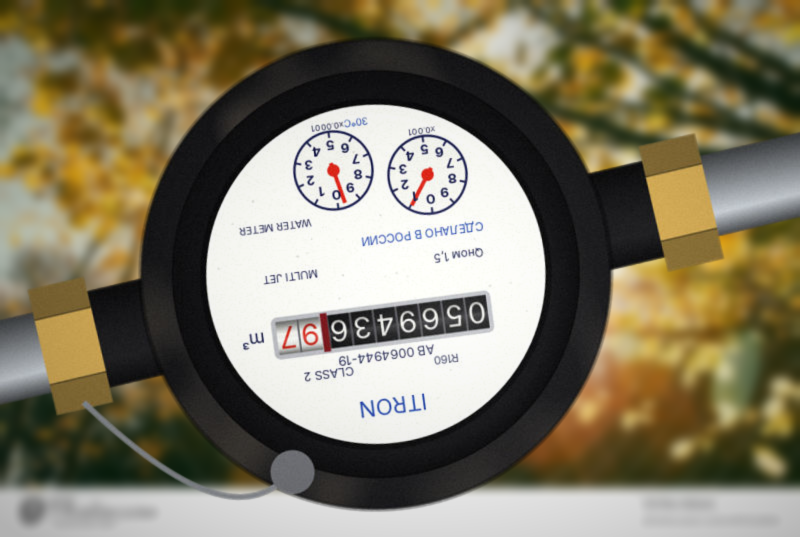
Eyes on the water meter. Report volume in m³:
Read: 569436.9709 m³
